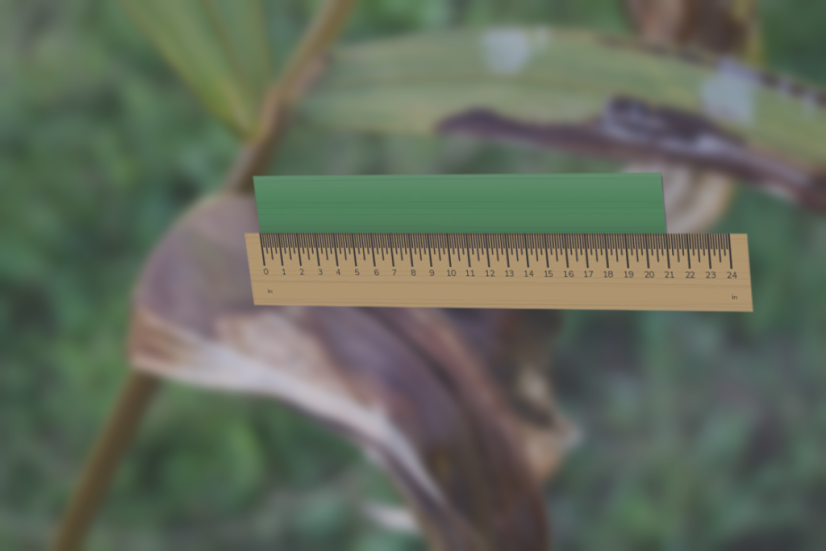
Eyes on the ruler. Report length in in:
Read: 21 in
